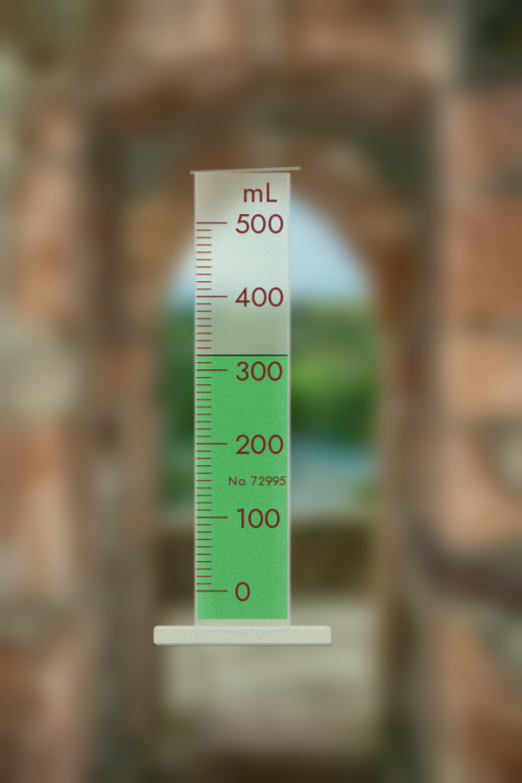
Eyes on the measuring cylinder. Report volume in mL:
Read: 320 mL
